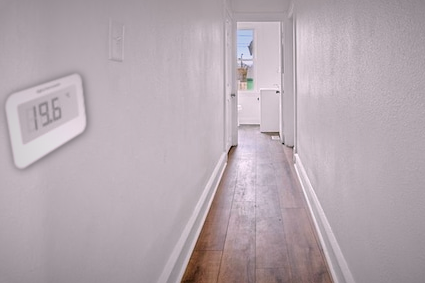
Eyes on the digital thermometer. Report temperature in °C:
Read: 19.6 °C
